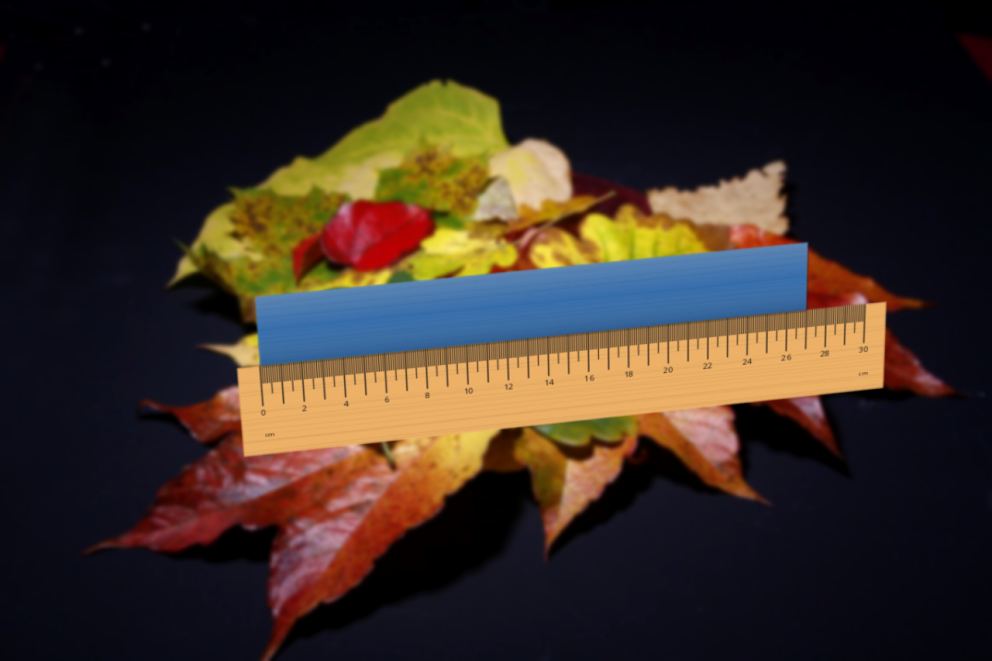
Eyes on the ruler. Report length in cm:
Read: 27 cm
